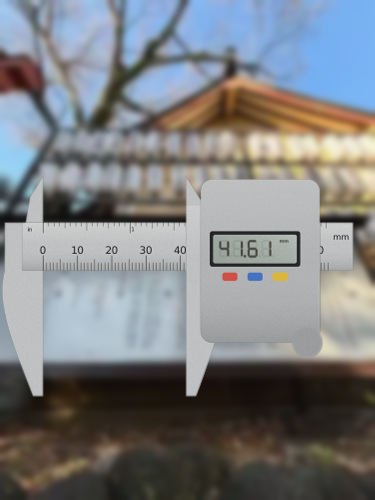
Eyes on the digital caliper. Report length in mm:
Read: 41.61 mm
